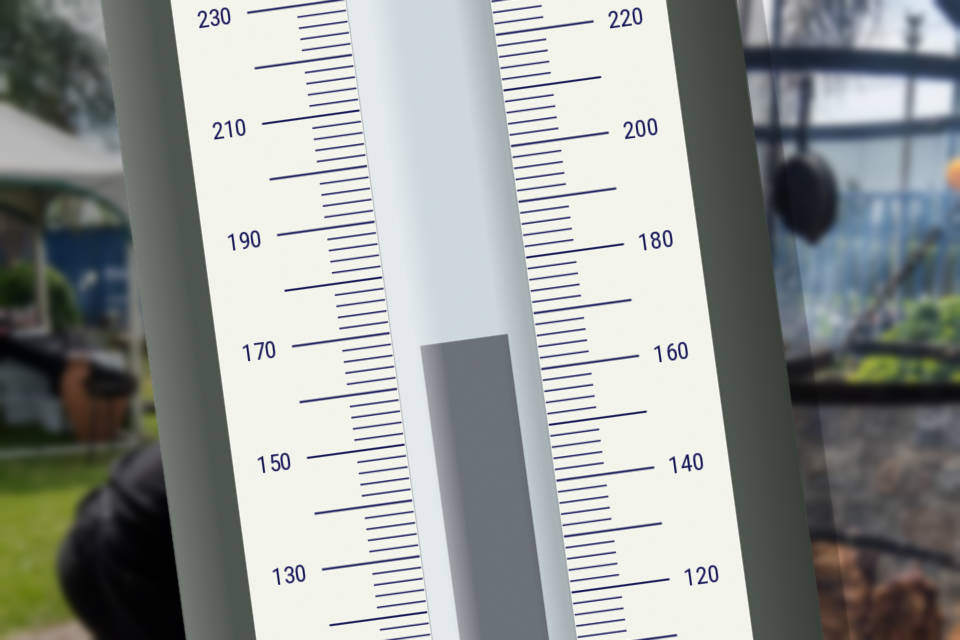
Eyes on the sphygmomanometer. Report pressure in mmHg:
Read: 167 mmHg
